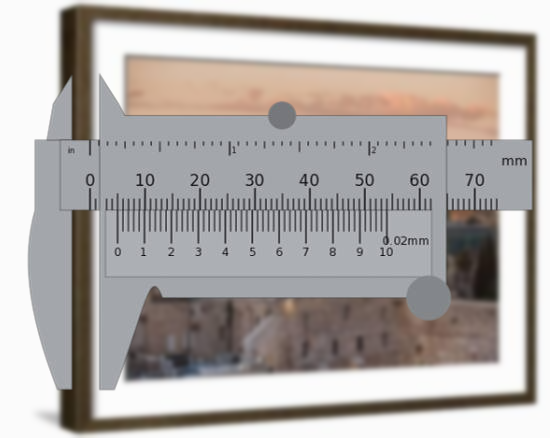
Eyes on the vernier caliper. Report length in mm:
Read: 5.0 mm
